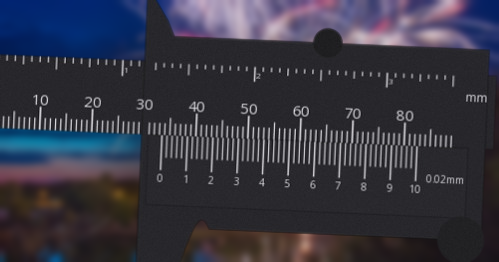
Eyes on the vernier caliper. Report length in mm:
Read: 33.5 mm
